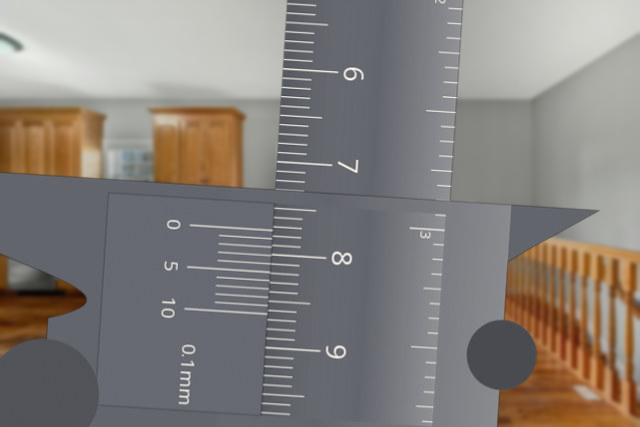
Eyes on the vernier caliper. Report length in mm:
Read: 77.4 mm
